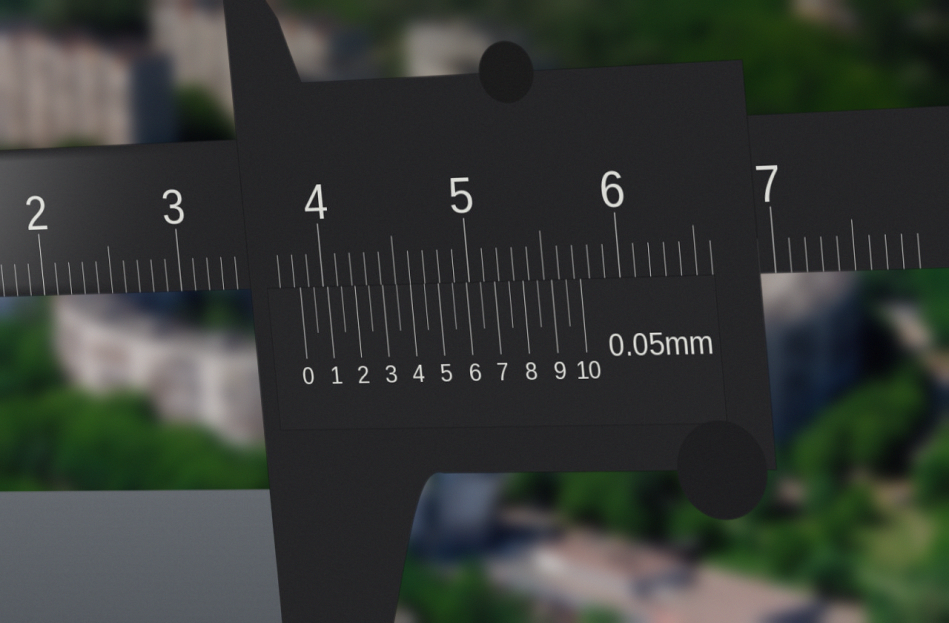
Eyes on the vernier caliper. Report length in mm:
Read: 38.4 mm
